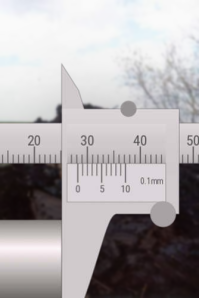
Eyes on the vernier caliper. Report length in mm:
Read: 28.2 mm
